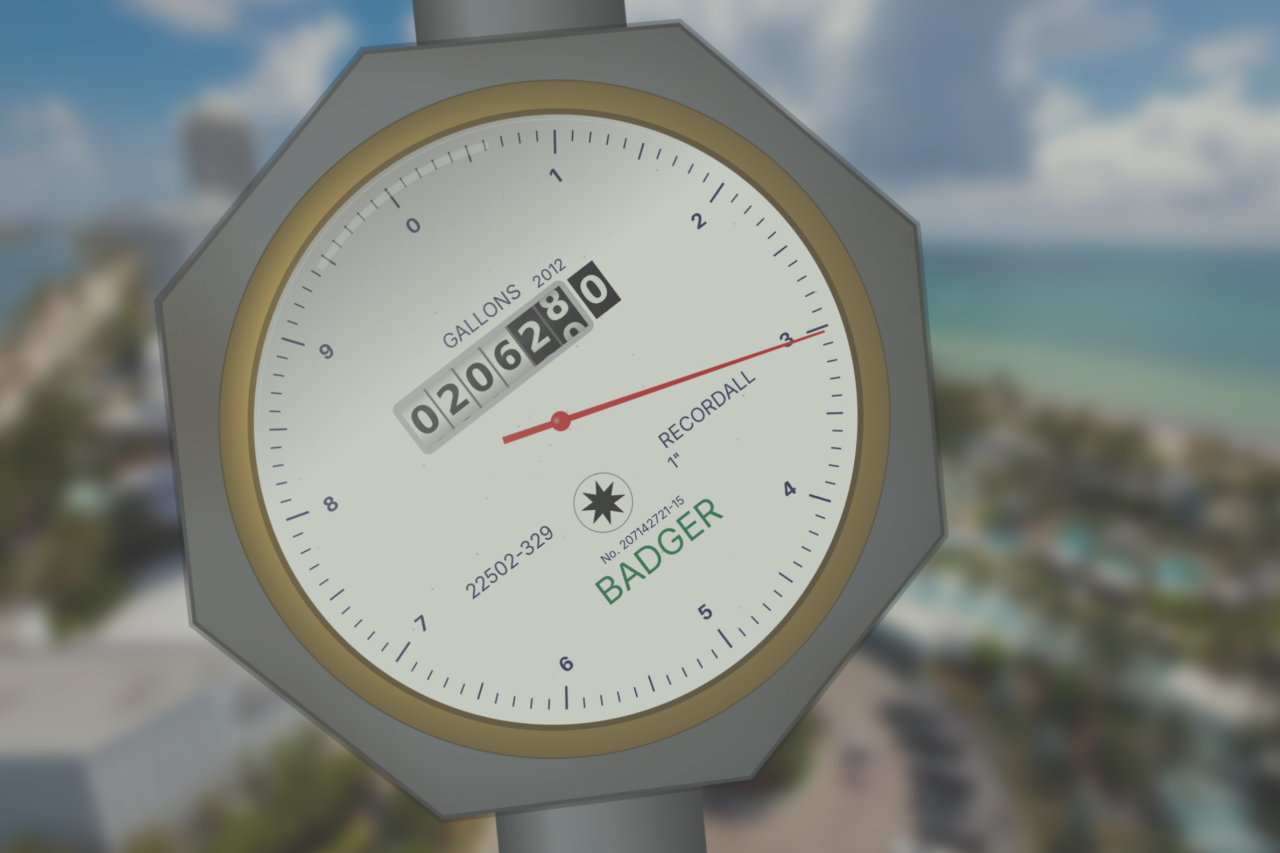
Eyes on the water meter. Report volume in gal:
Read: 206283.0 gal
